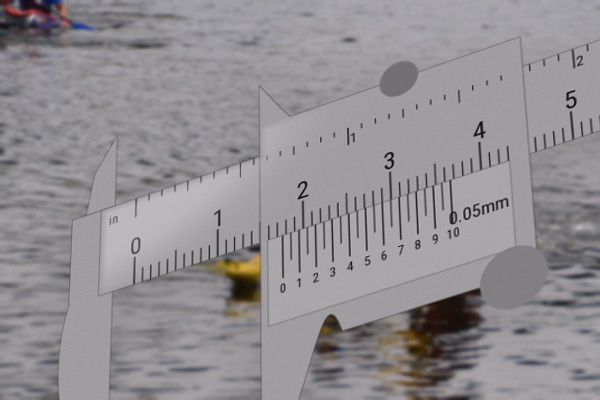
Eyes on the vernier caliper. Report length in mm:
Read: 17.6 mm
